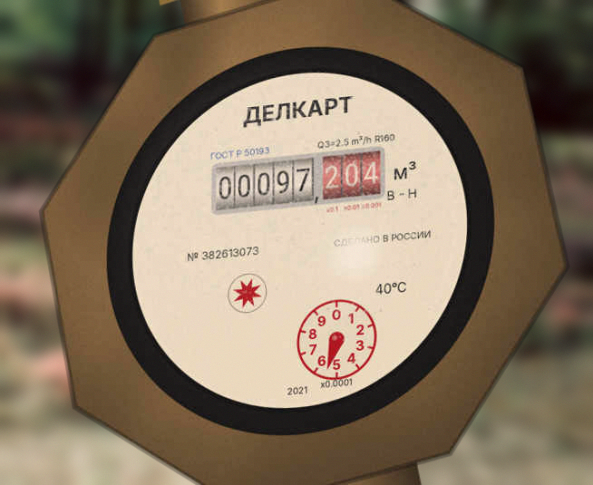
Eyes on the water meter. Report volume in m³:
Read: 97.2045 m³
